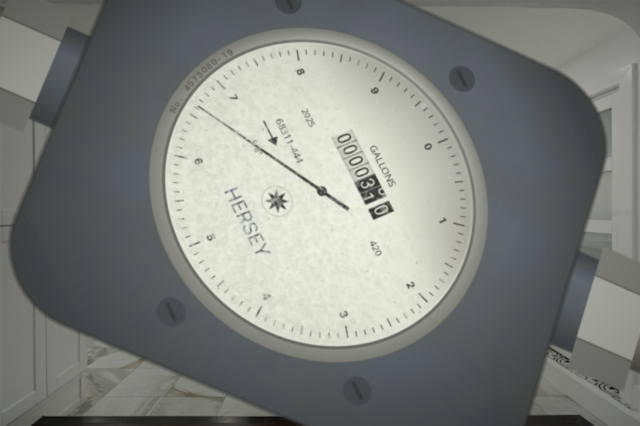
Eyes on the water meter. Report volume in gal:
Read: 306.6 gal
